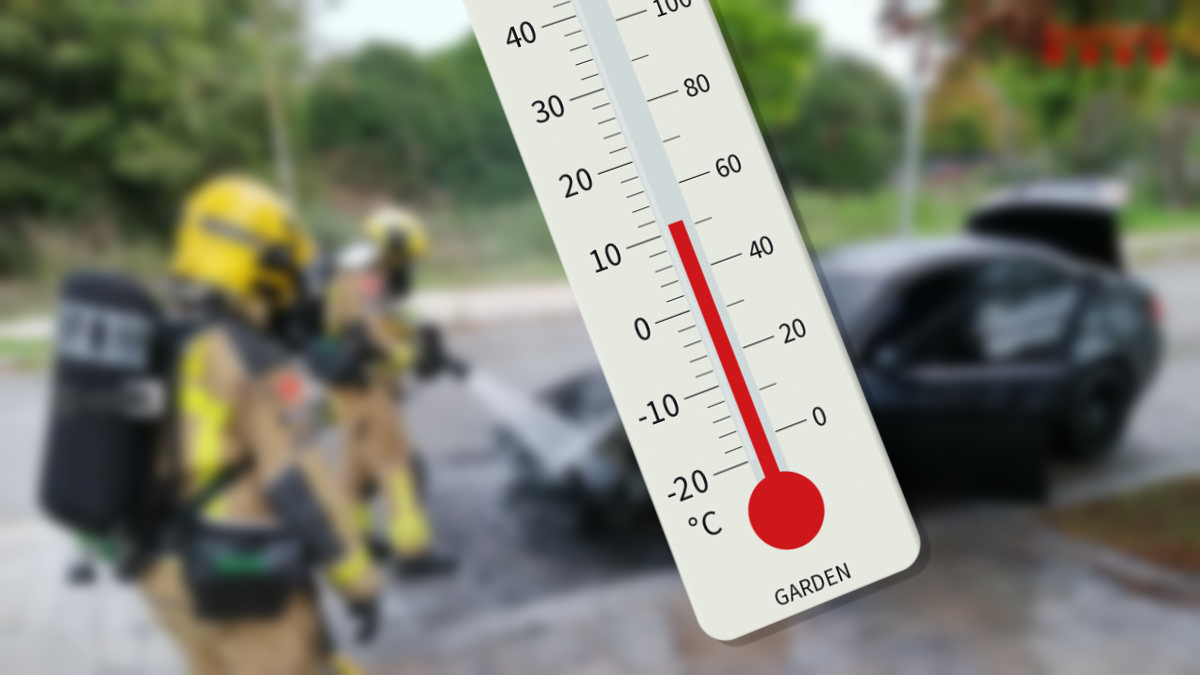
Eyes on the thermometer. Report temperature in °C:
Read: 11 °C
